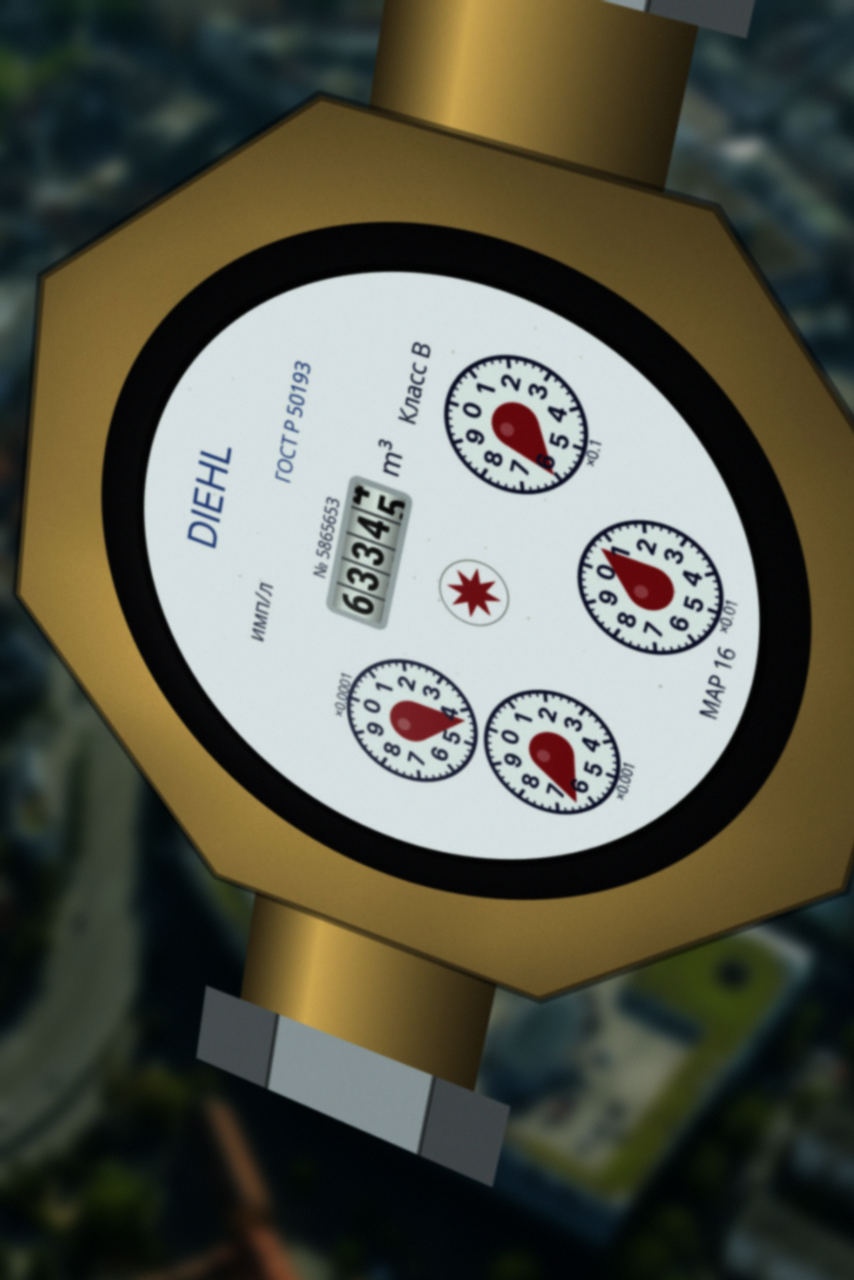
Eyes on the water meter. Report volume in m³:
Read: 63344.6064 m³
